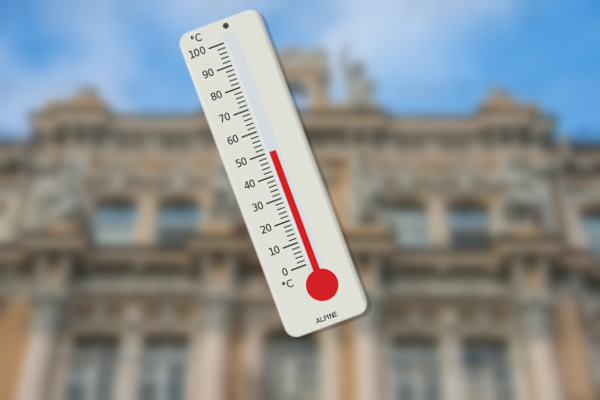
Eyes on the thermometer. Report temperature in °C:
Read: 50 °C
